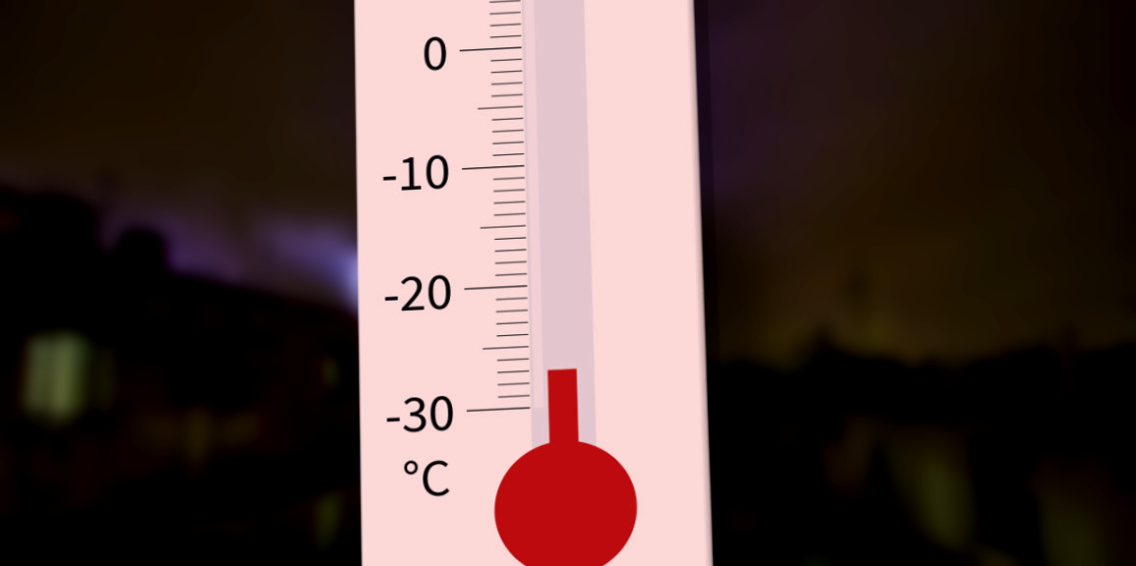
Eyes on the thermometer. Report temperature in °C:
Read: -27 °C
